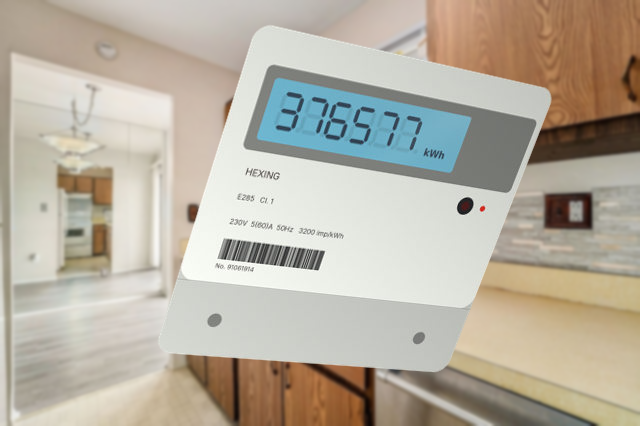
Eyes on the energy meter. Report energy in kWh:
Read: 376577 kWh
